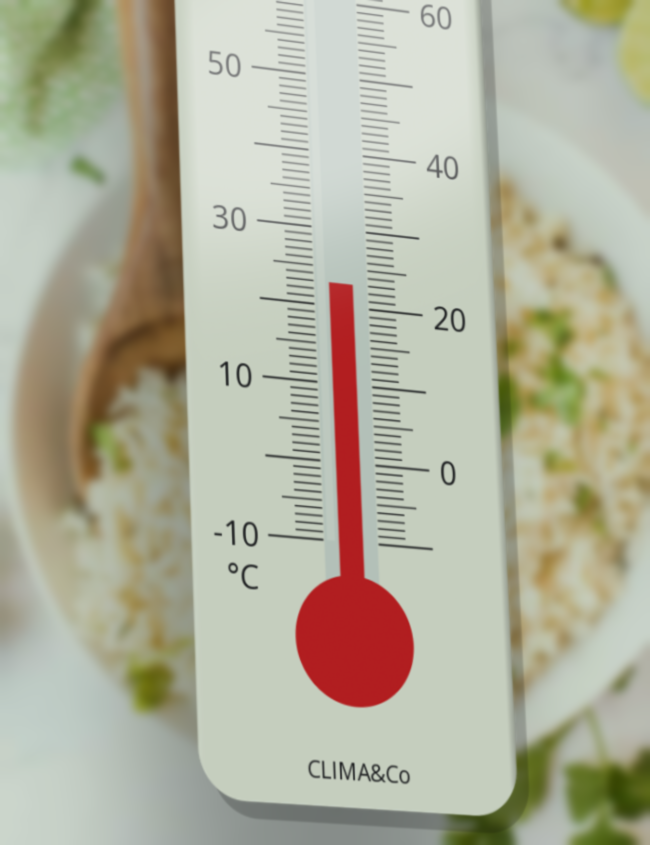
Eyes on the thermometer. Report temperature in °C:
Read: 23 °C
